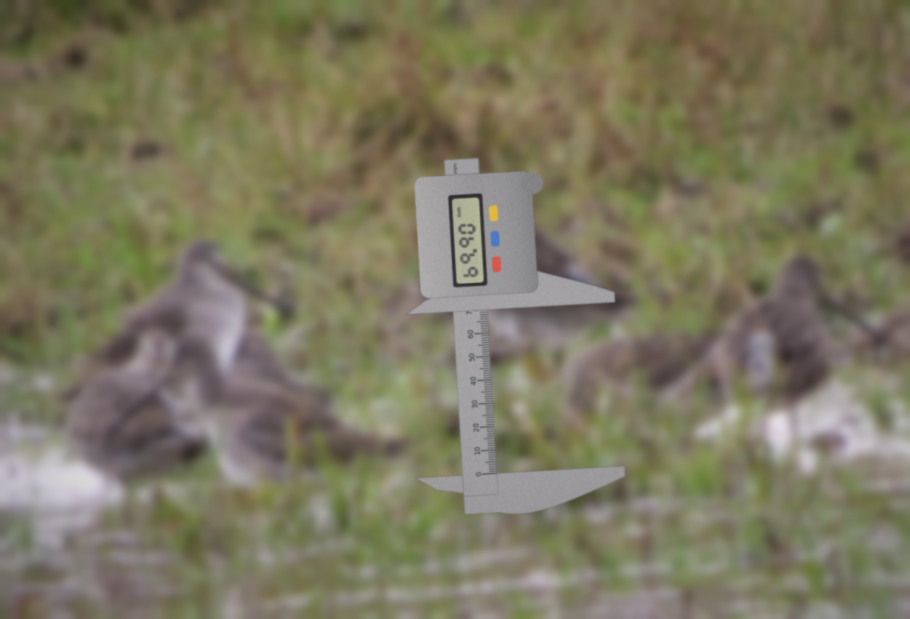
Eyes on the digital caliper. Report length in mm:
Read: 69.90 mm
